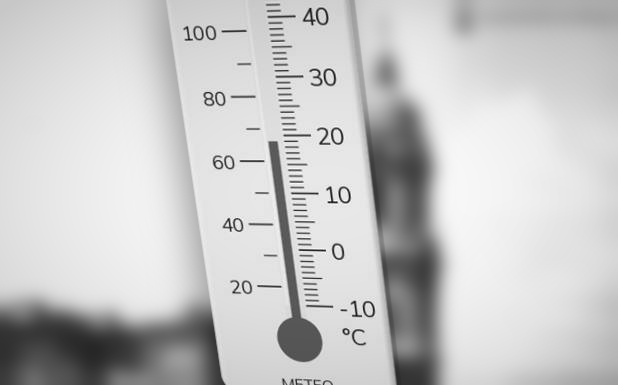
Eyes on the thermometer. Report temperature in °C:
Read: 19 °C
